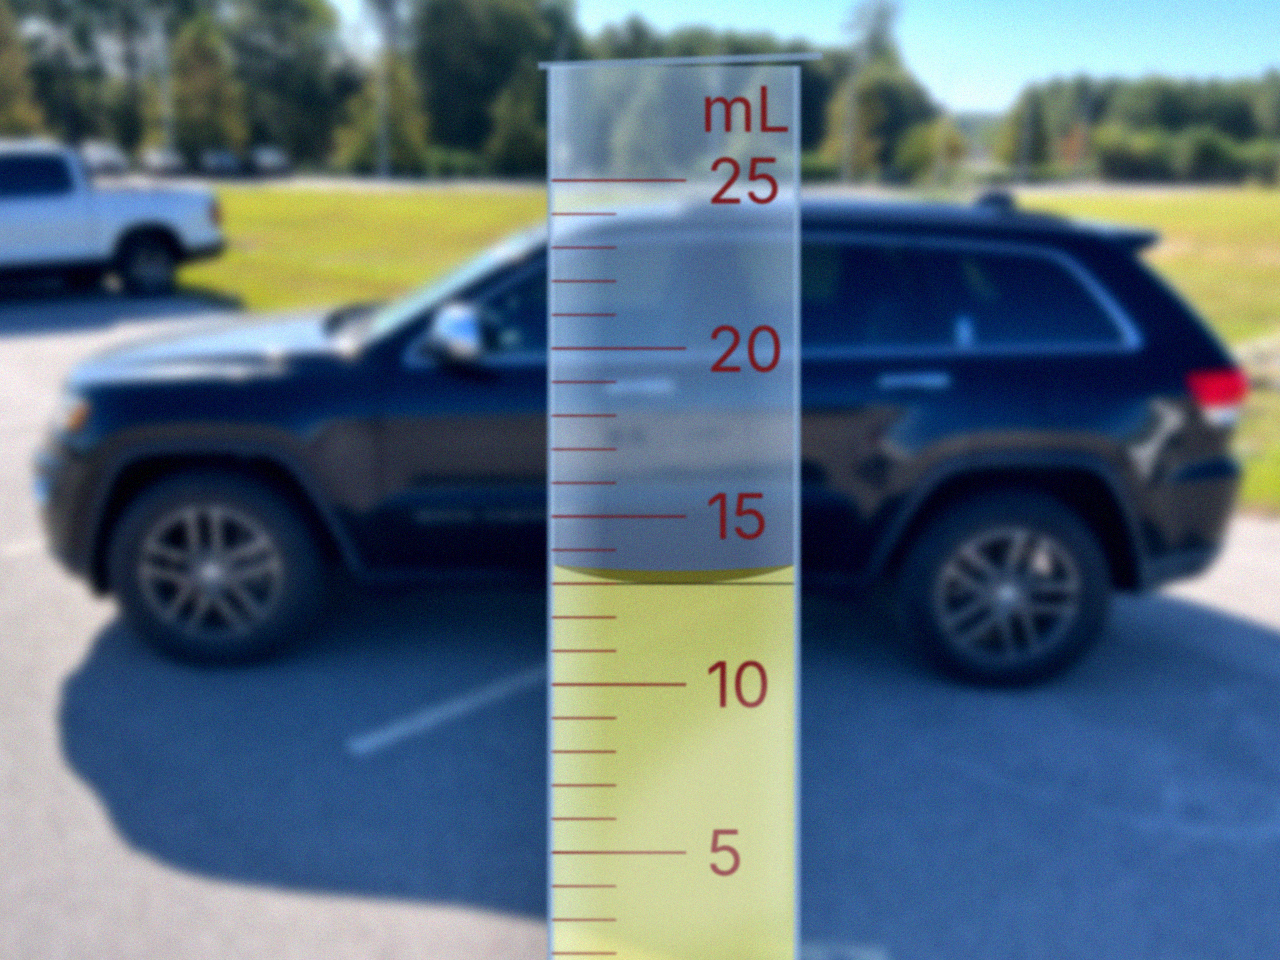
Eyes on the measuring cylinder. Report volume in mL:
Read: 13 mL
